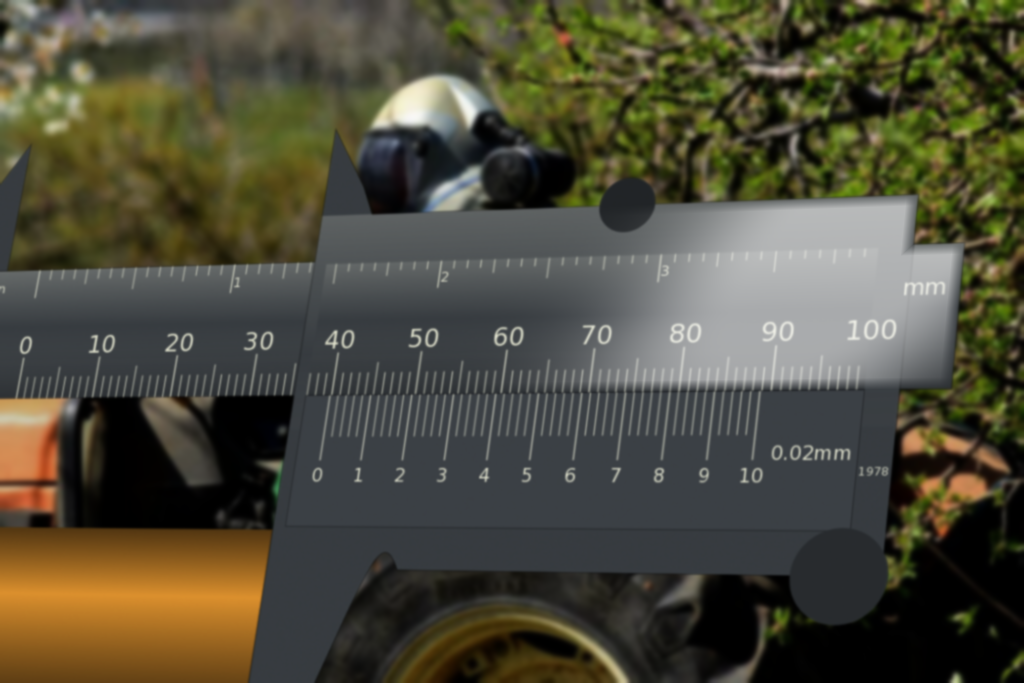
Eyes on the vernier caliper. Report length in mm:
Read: 39.8 mm
